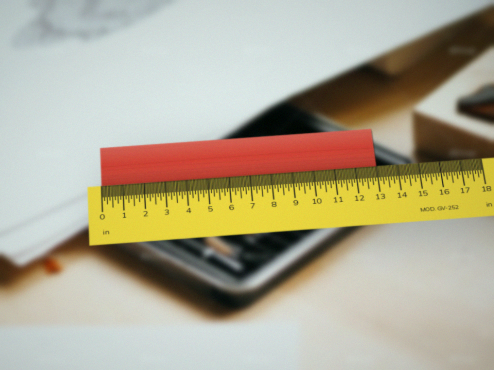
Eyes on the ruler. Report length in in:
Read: 13 in
